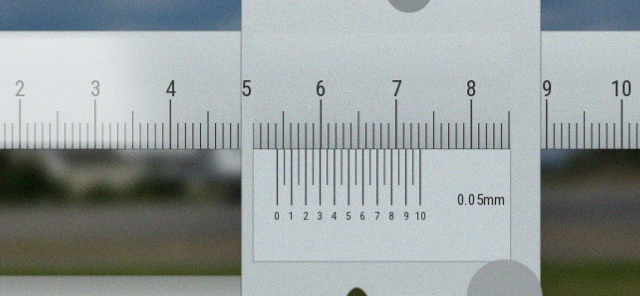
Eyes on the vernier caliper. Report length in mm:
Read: 54.2 mm
